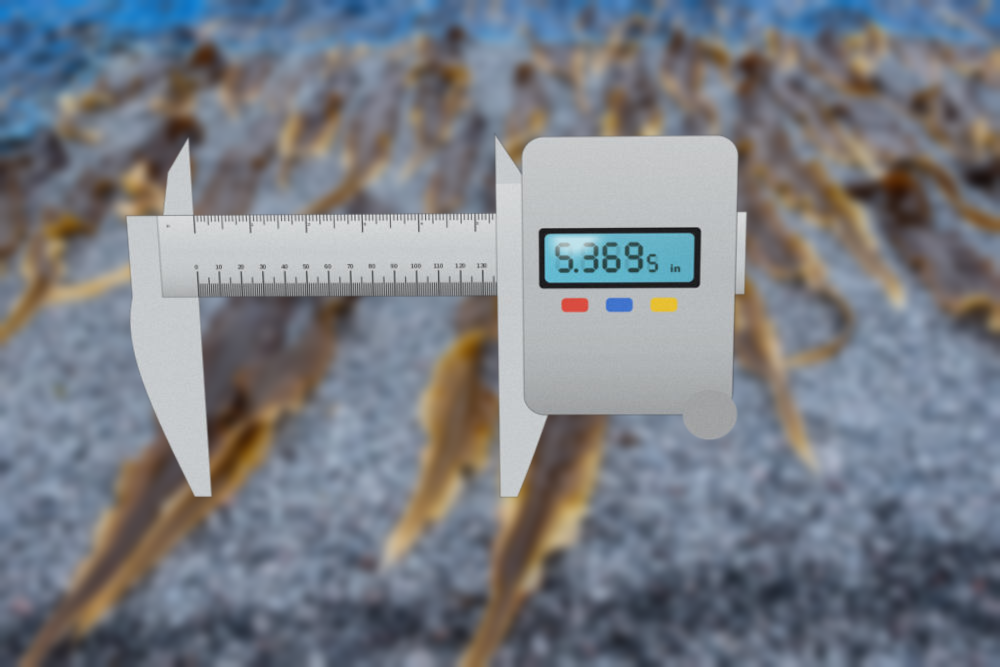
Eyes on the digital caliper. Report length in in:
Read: 5.3695 in
